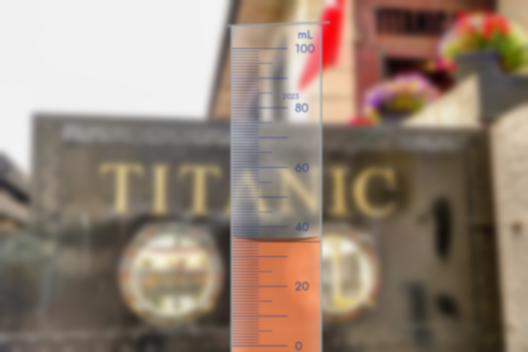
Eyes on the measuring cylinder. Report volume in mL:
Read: 35 mL
